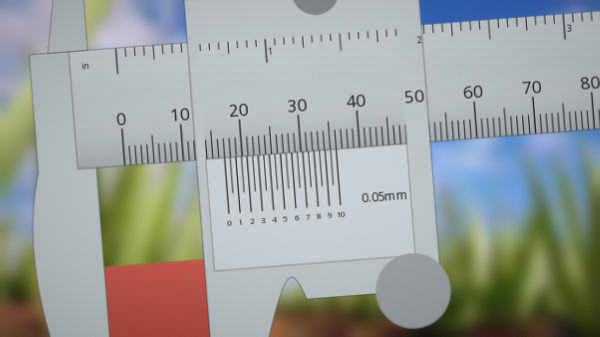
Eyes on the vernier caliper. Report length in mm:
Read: 17.0 mm
